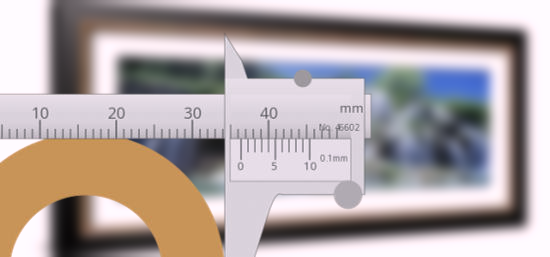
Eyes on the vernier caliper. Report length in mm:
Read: 36.4 mm
